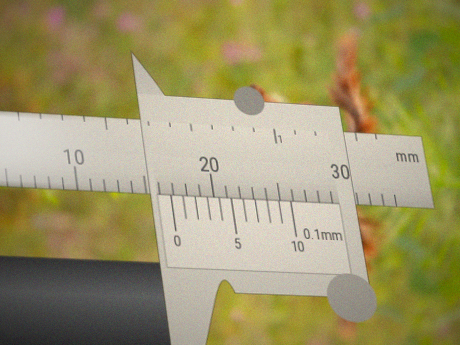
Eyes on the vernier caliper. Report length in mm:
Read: 16.8 mm
